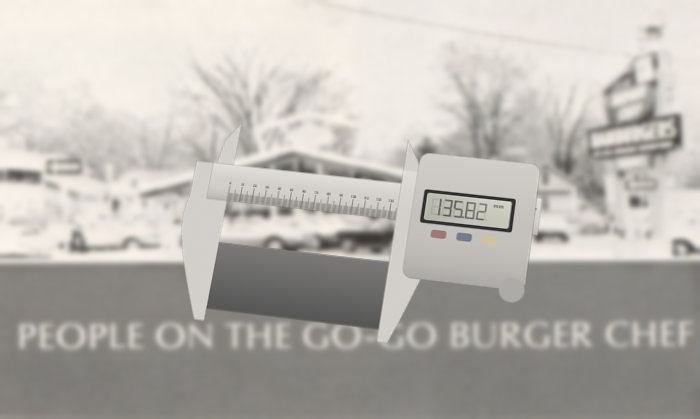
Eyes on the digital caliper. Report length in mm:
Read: 135.82 mm
